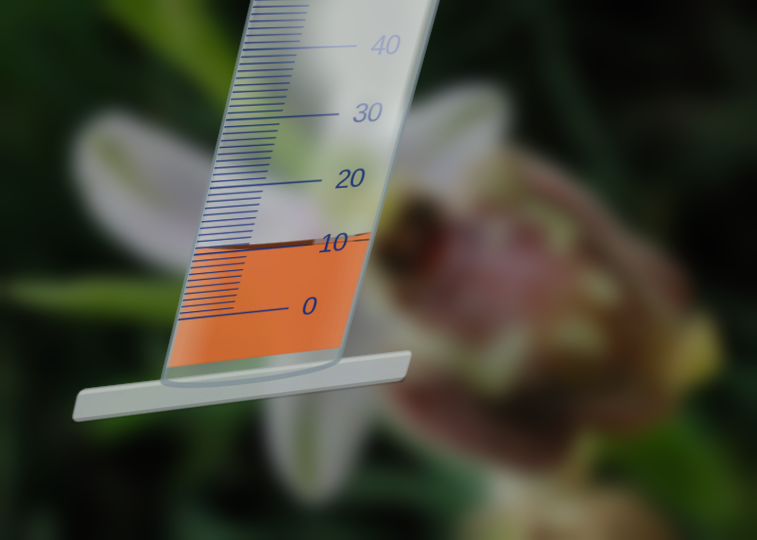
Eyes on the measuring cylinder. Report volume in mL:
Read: 10 mL
